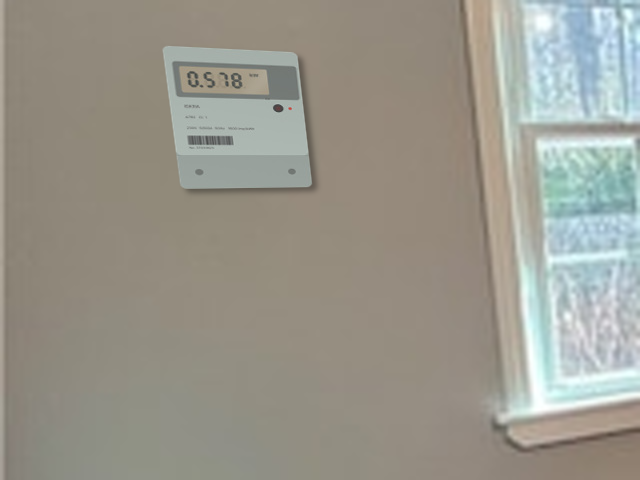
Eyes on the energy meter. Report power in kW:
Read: 0.578 kW
